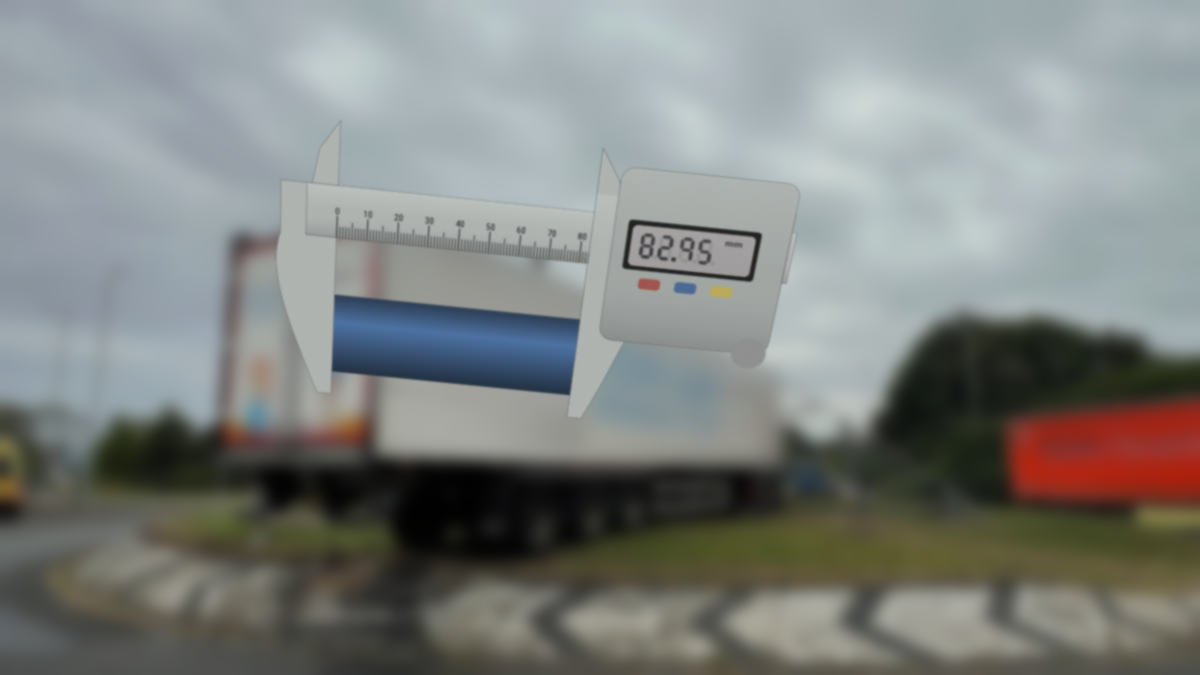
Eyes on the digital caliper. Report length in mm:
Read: 82.95 mm
